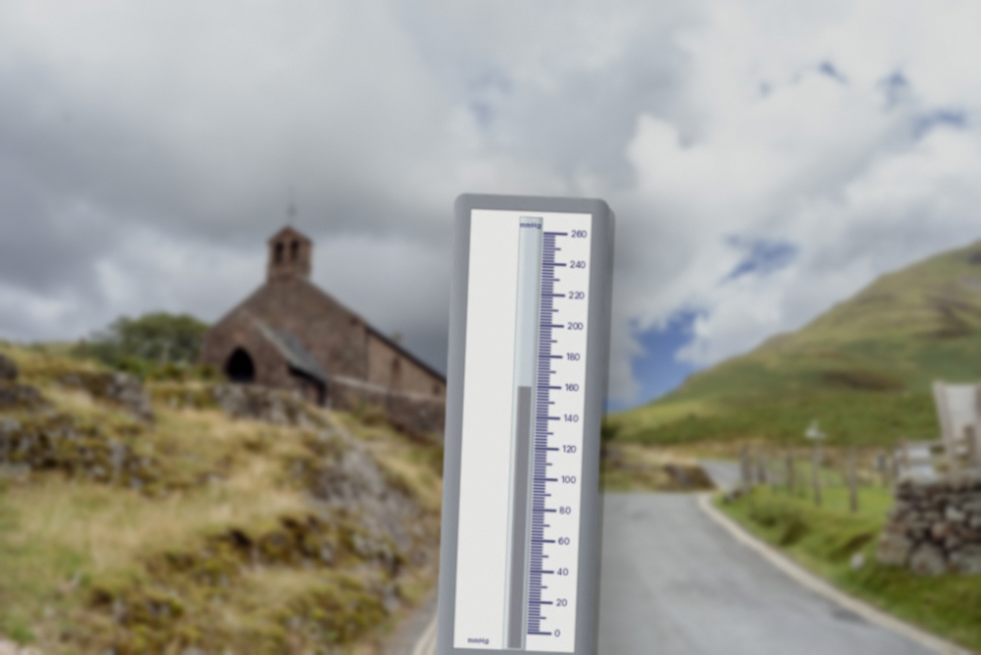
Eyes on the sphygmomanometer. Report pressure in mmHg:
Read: 160 mmHg
